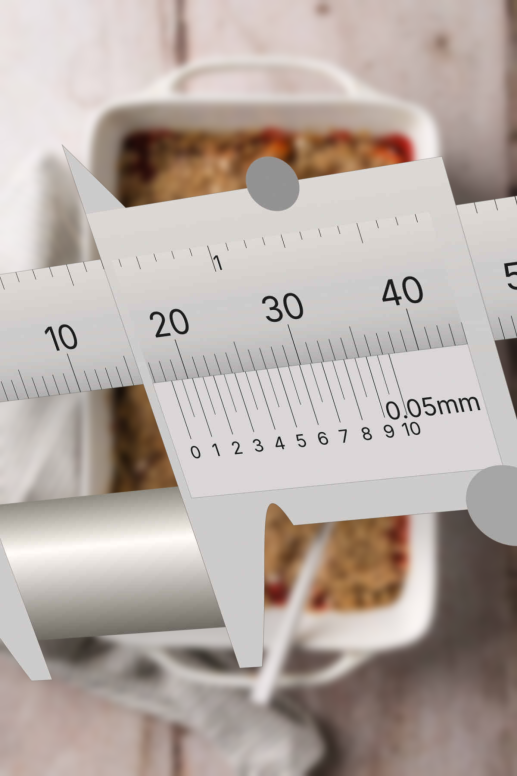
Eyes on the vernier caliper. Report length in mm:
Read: 18.5 mm
